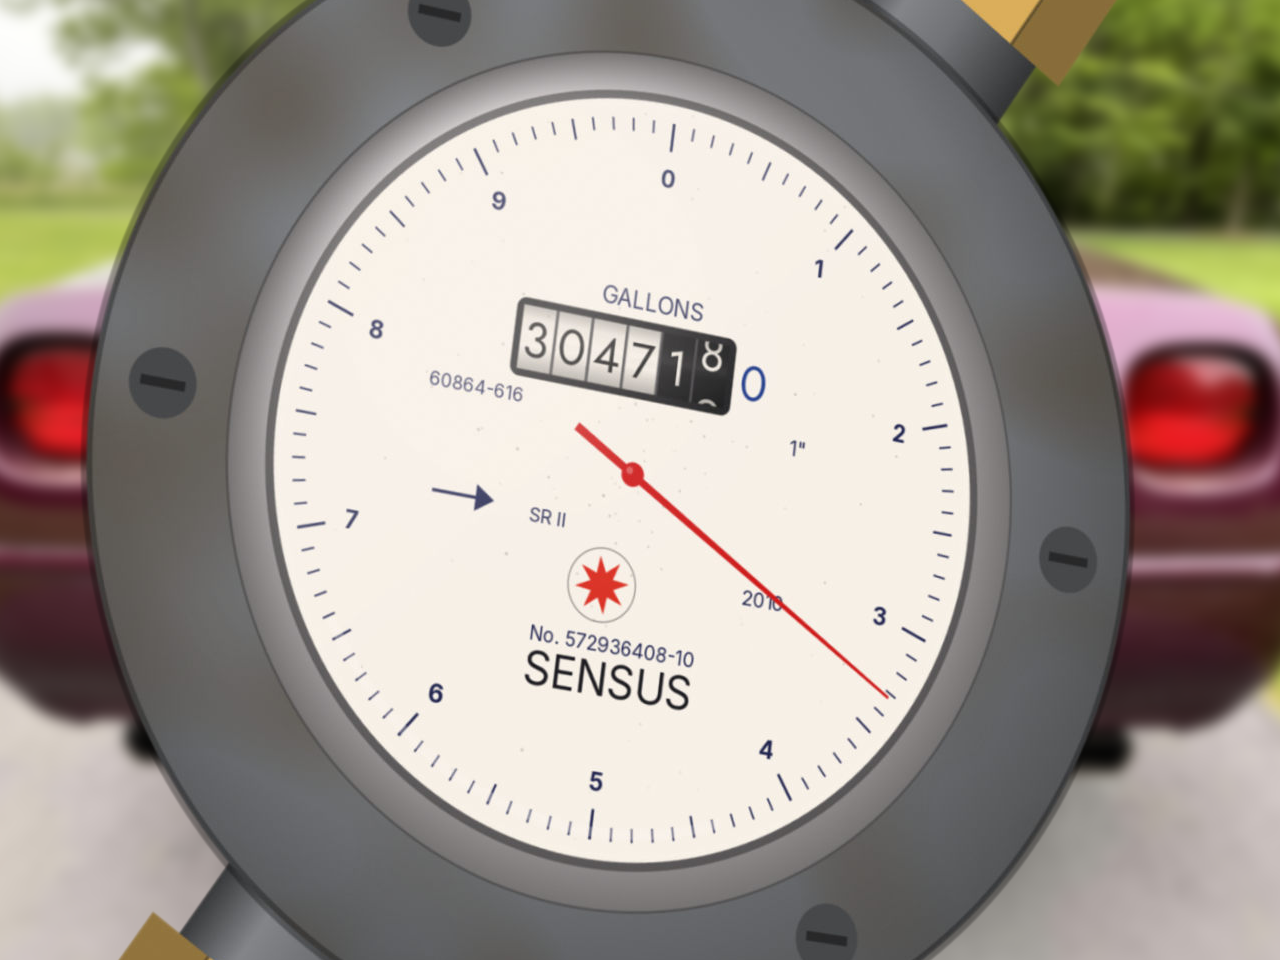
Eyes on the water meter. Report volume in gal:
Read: 3047183.3 gal
